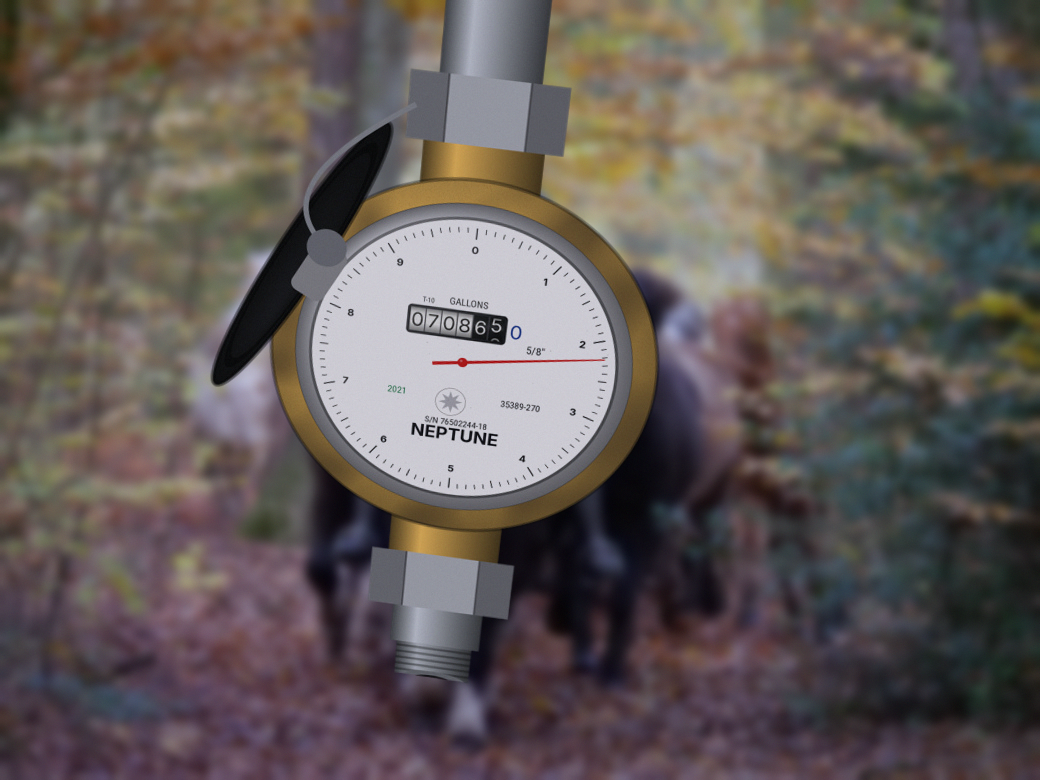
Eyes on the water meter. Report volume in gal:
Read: 708652.2 gal
